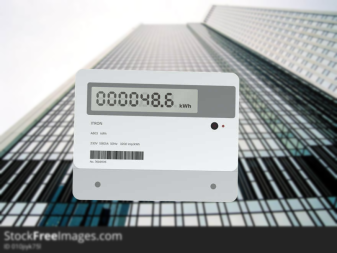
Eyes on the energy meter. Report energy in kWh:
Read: 48.6 kWh
